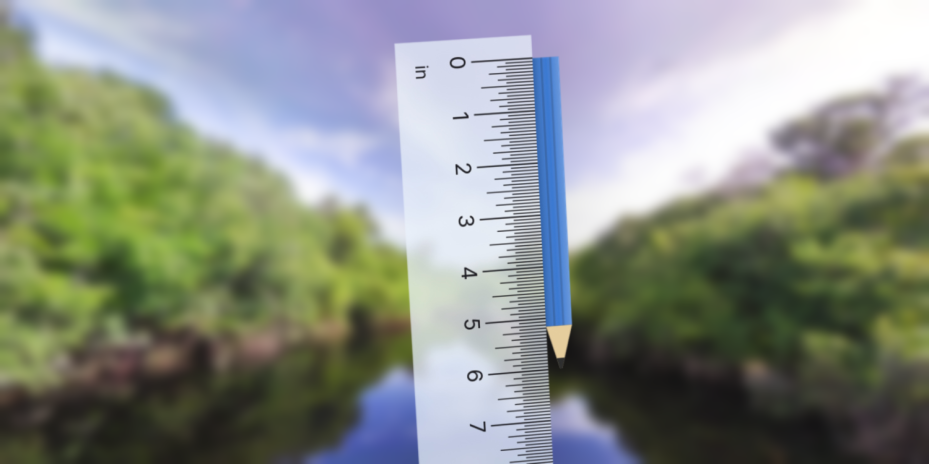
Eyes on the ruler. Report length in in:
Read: 6 in
